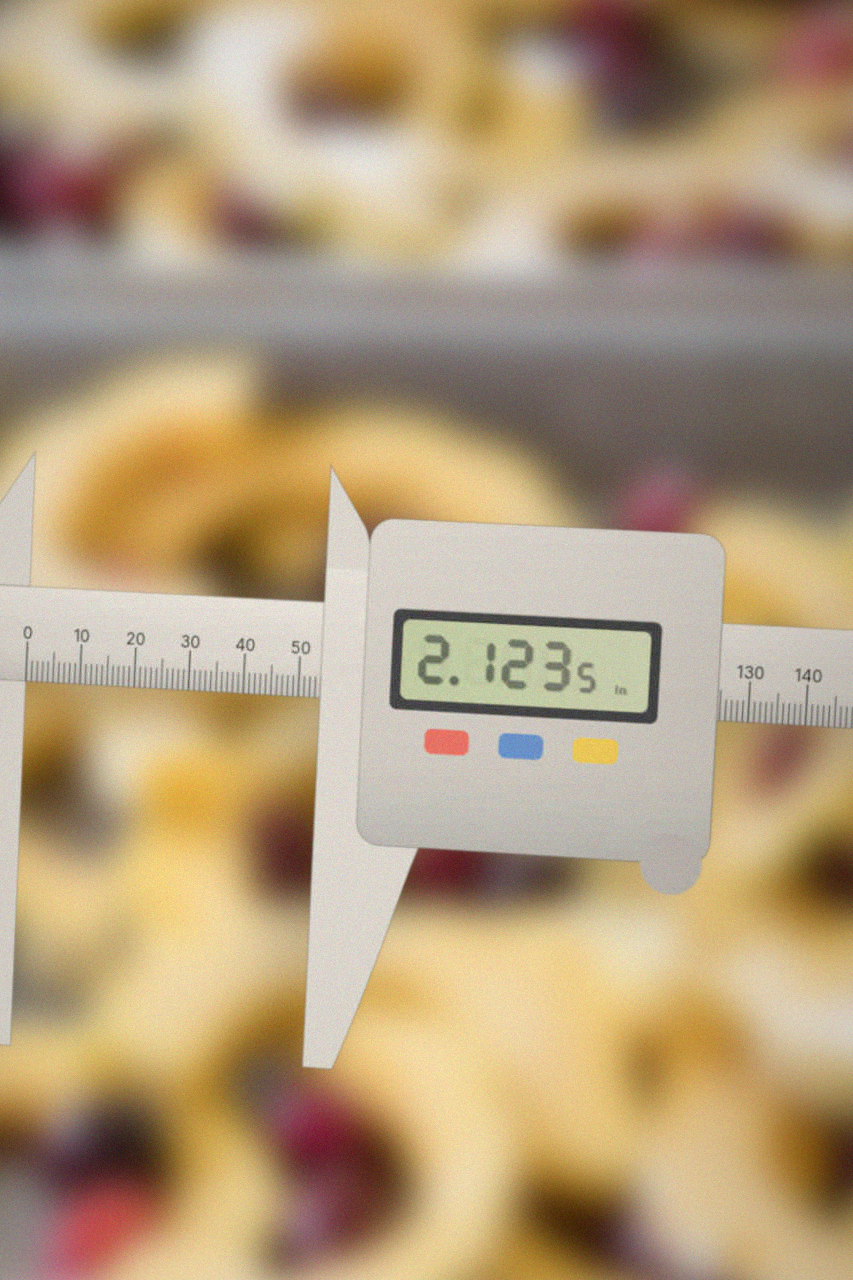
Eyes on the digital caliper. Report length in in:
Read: 2.1235 in
